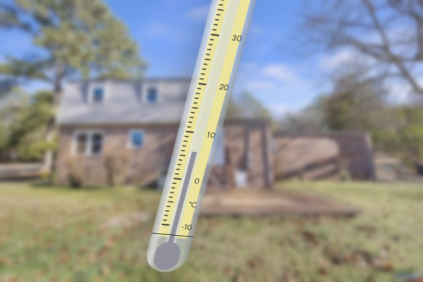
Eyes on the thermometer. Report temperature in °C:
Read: 6 °C
